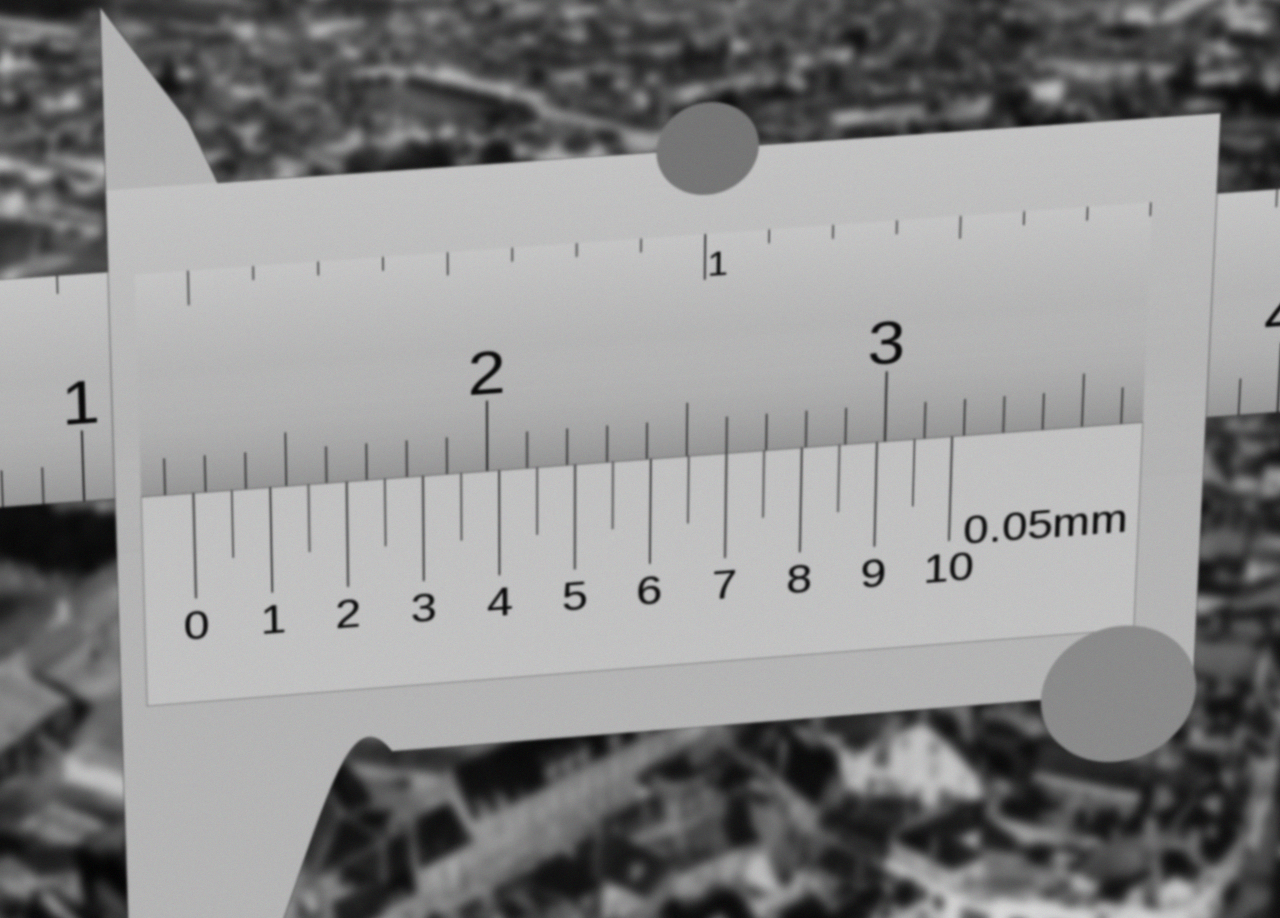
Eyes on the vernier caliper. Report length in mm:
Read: 12.70 mm
